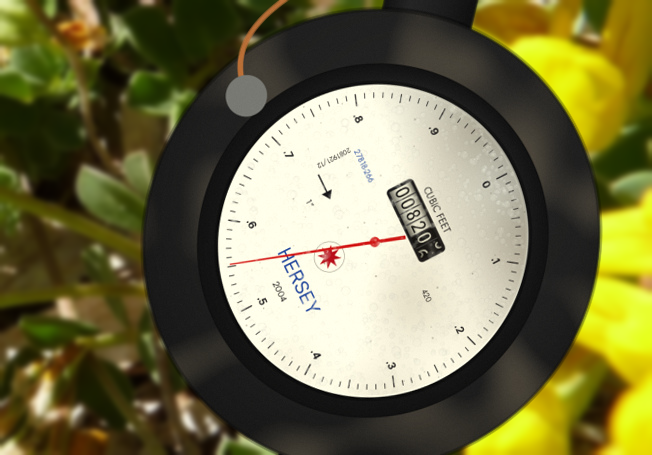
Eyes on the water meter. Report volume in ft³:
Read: 8205.55 ft³
